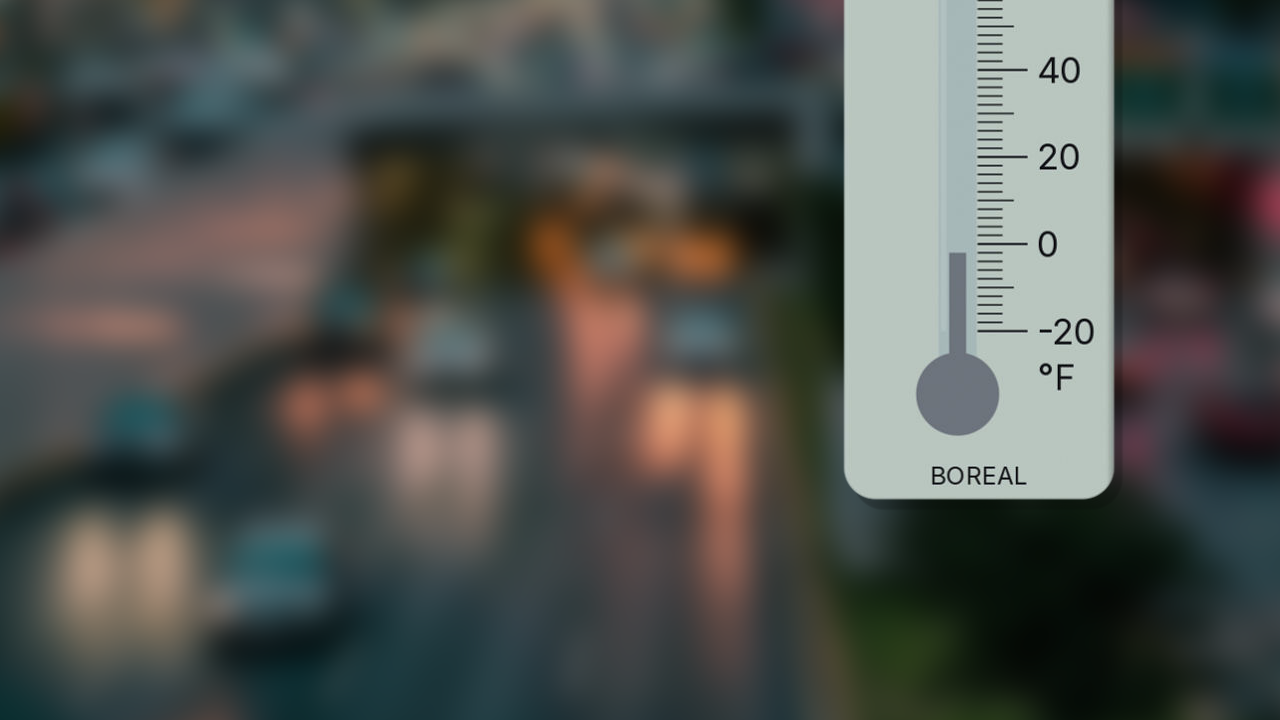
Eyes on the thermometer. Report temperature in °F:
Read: -2 °F
